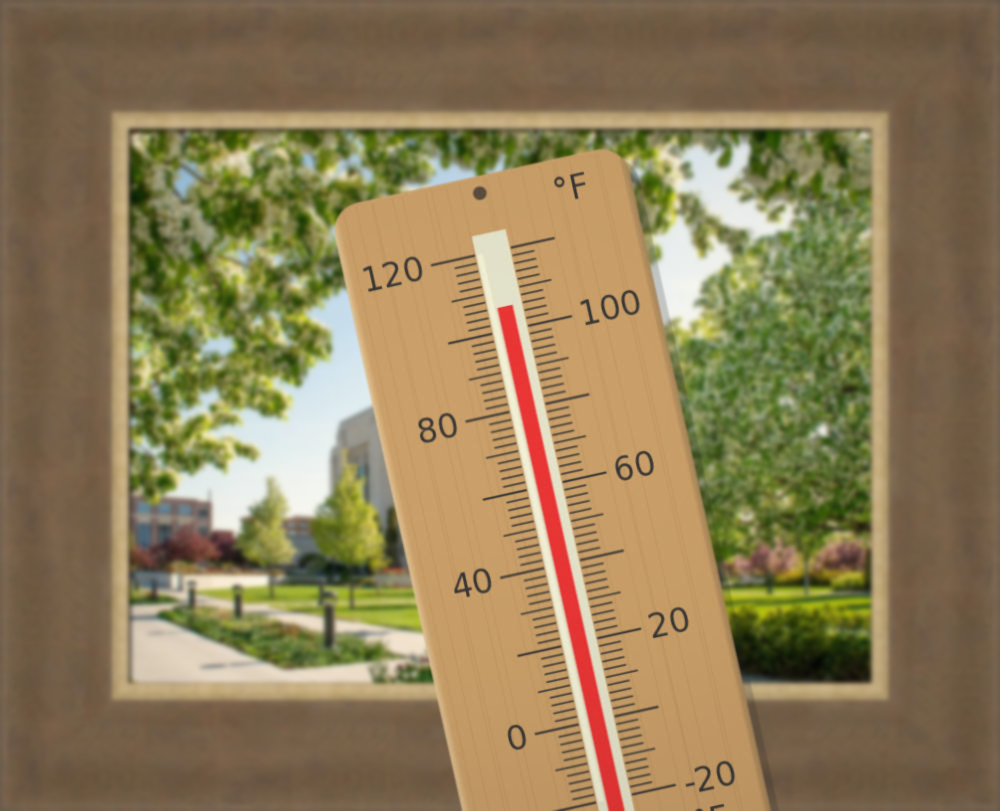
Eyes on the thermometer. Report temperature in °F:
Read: 106 °F
